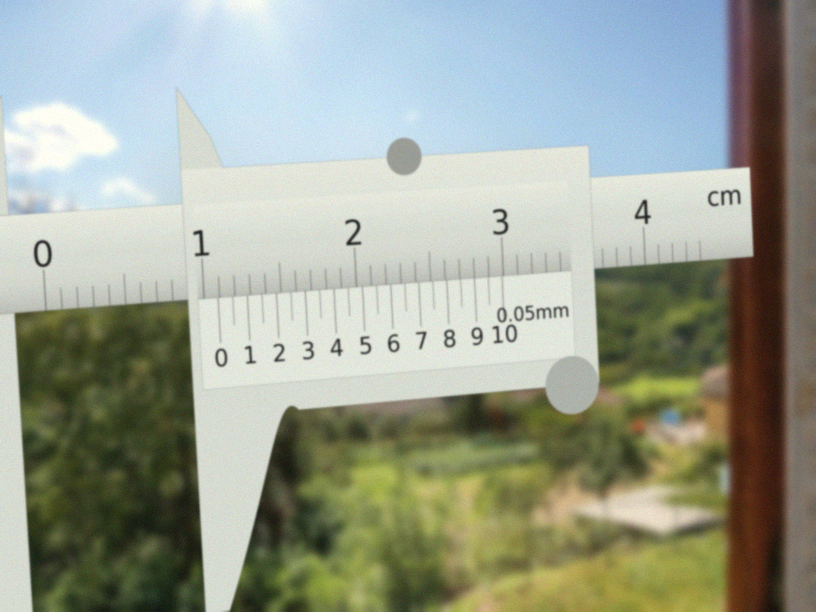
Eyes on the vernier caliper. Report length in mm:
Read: 10.9 mm
